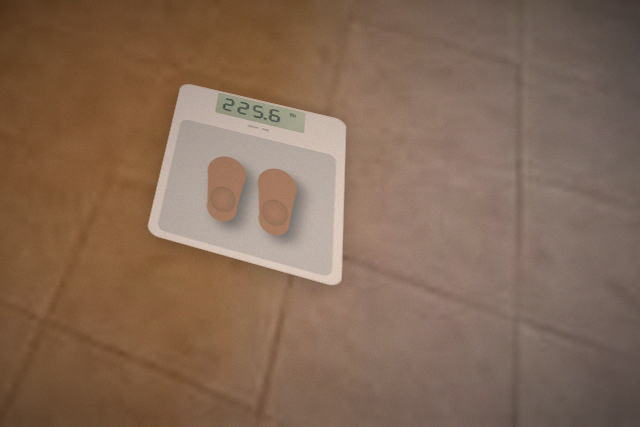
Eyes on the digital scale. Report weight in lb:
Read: 225.6 lb
